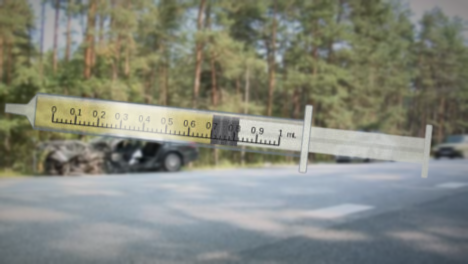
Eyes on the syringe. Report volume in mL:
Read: 0.7 mL
